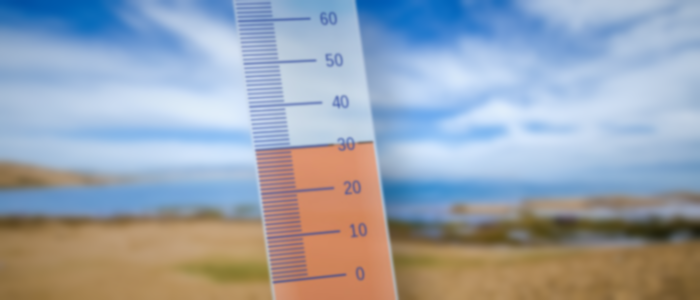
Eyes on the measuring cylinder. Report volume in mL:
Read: 30 mL
